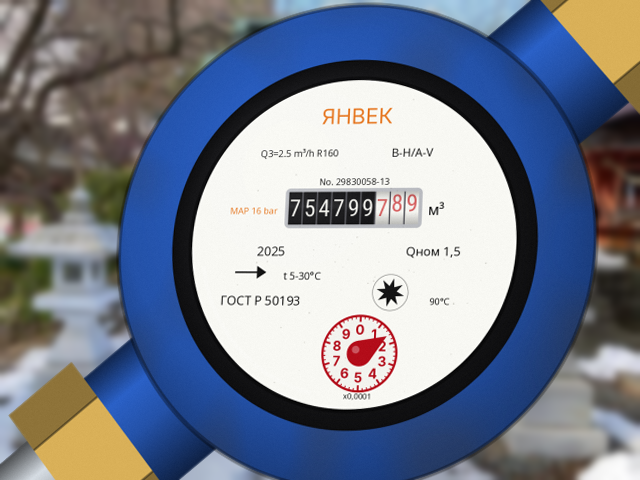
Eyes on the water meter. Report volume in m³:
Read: 754799.7891 m³
